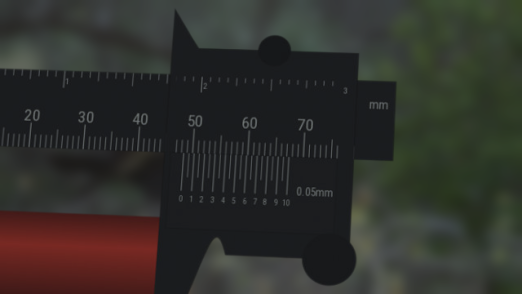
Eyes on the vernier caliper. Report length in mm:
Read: 48.4 mm
